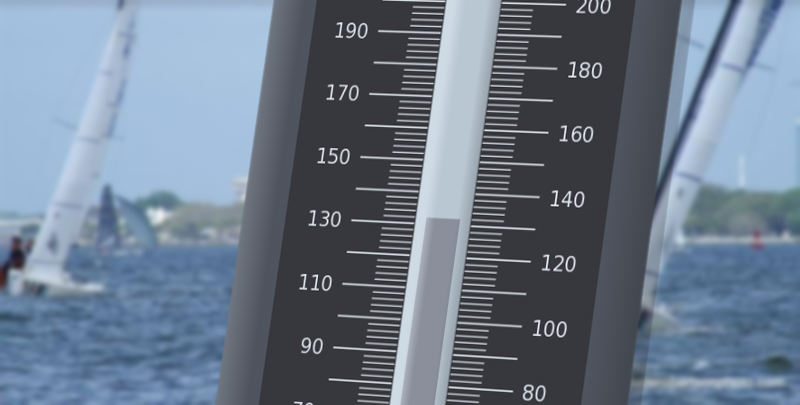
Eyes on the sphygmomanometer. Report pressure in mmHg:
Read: 132 mmHg
